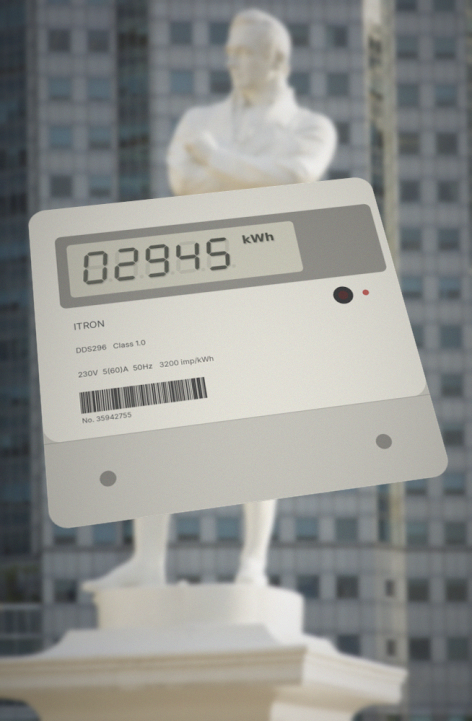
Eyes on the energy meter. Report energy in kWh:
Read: 2945 kWh
